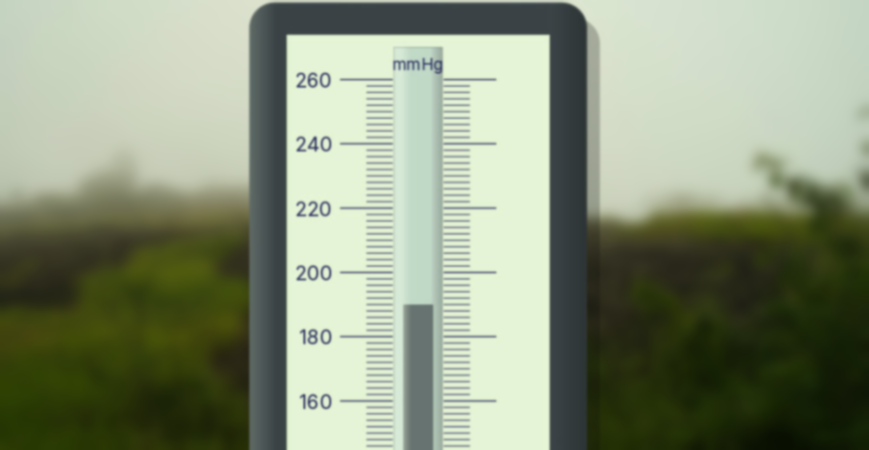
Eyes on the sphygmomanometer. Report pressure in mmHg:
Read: 190 mmHg
